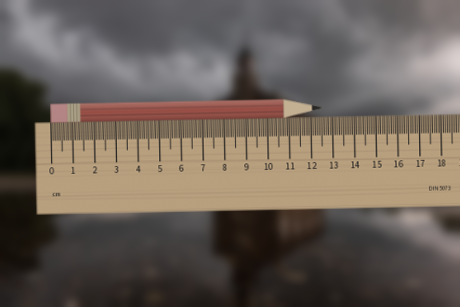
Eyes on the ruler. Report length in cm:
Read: 12.5 cm
